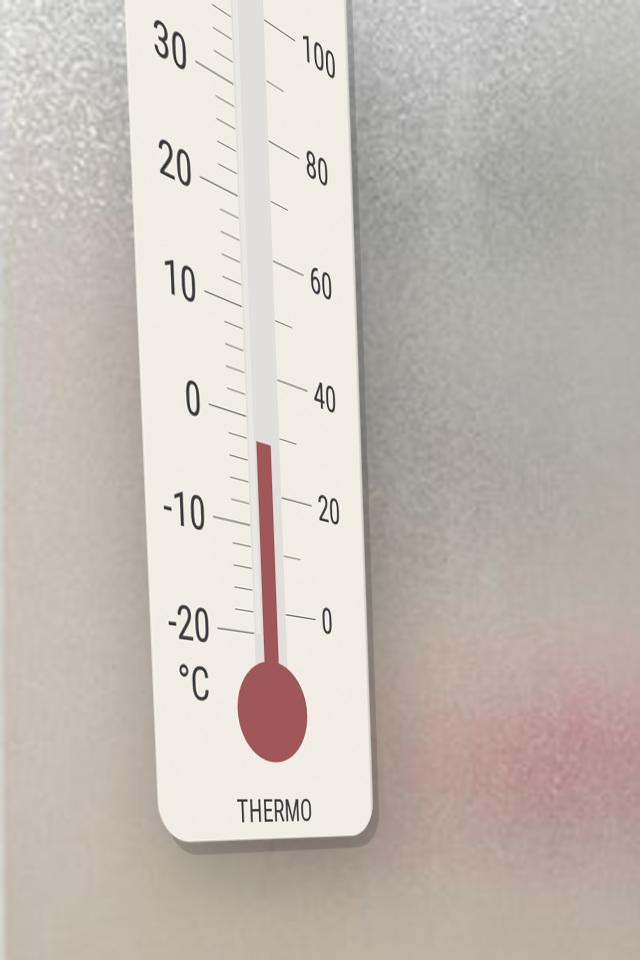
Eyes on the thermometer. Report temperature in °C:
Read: -2 °C
